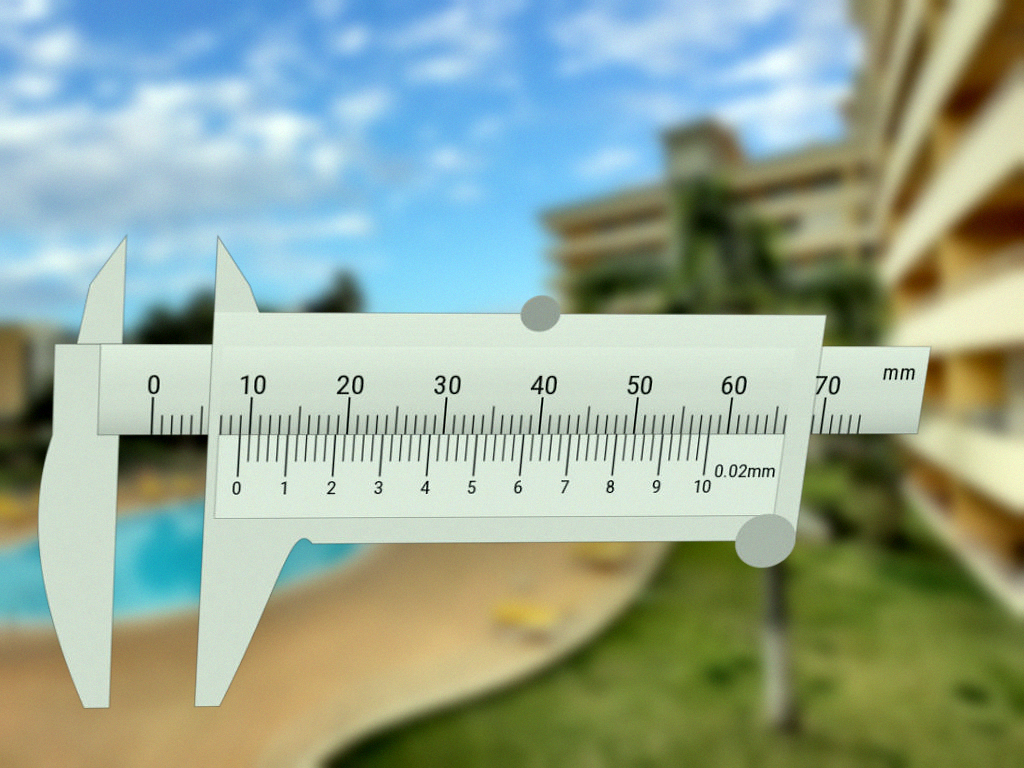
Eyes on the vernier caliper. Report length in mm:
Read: 9.0 mm
